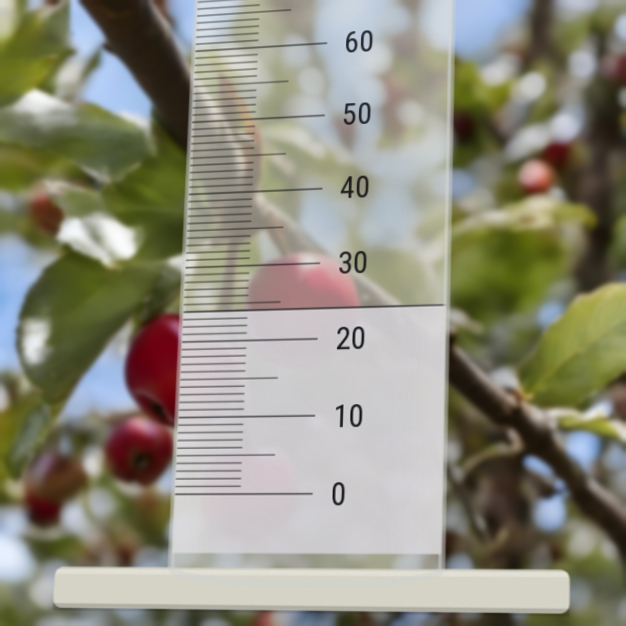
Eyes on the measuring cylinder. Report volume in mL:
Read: 24 mL
